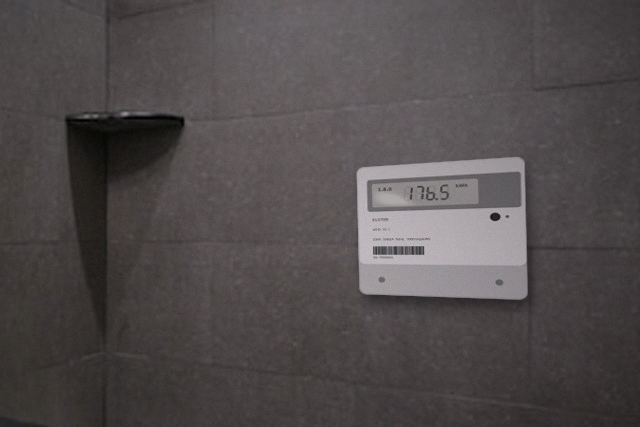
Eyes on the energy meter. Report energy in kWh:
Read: 176.5 kWh
